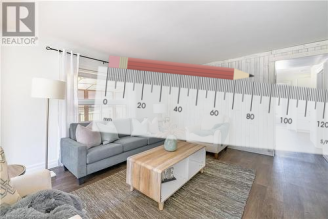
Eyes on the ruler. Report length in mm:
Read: 80 mm
